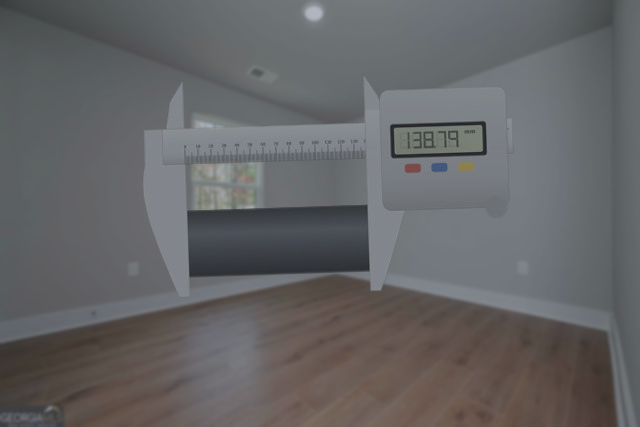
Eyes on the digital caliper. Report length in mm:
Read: 138.79 mm
